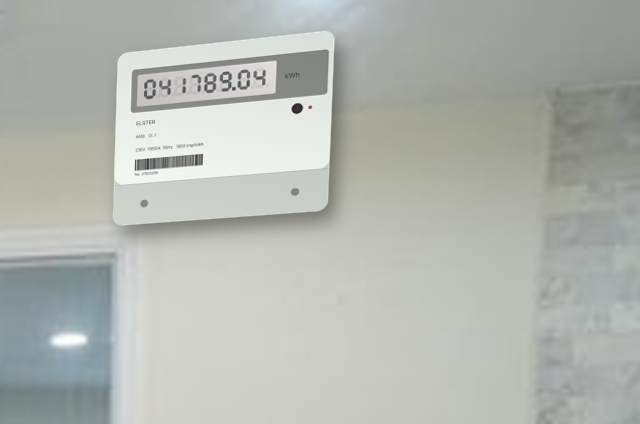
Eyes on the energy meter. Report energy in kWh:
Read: 41789.04 kWh
